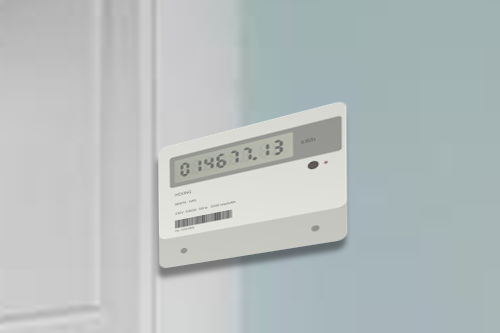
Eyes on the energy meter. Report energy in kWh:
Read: 14677.13 kWh
